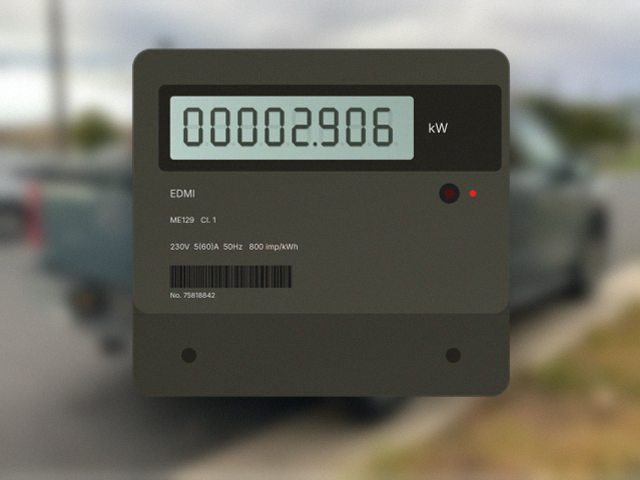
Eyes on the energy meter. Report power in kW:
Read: 2.906 kW
